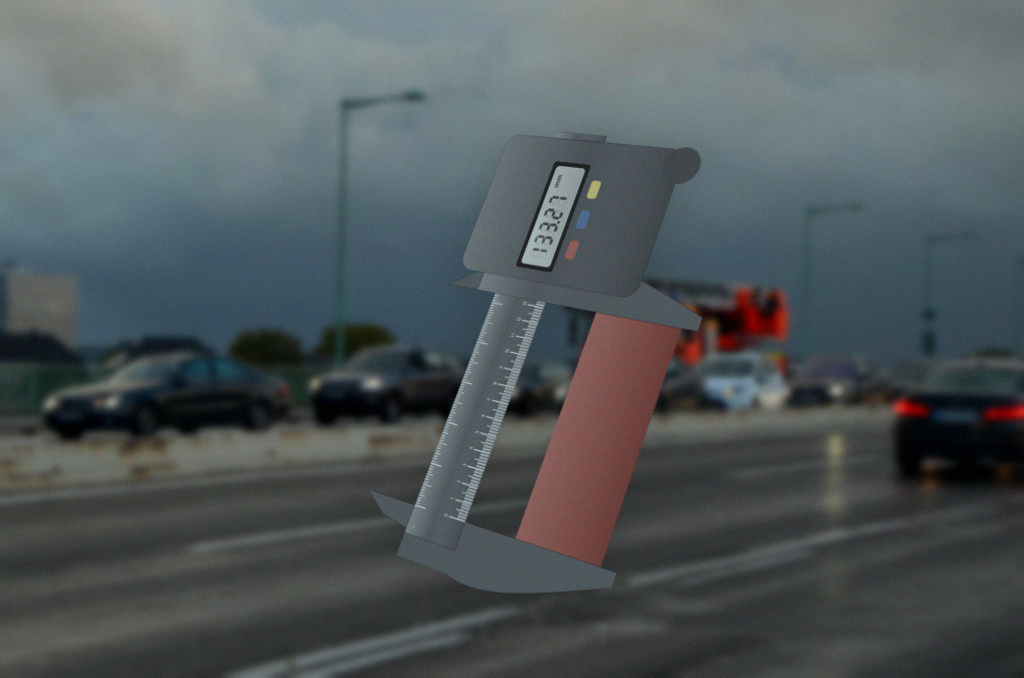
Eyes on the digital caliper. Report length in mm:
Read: 133.27 mm
